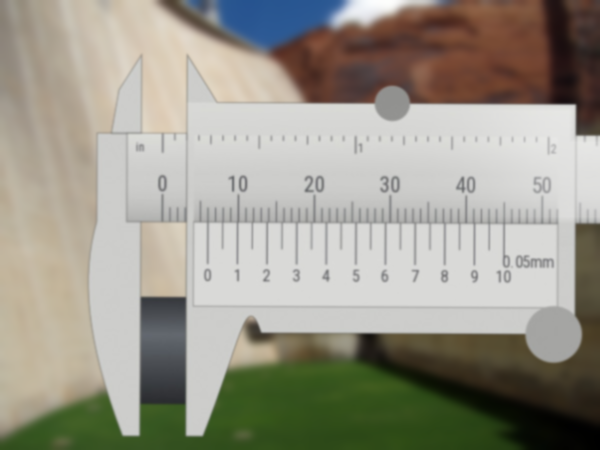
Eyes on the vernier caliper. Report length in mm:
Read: 6.0 mm
